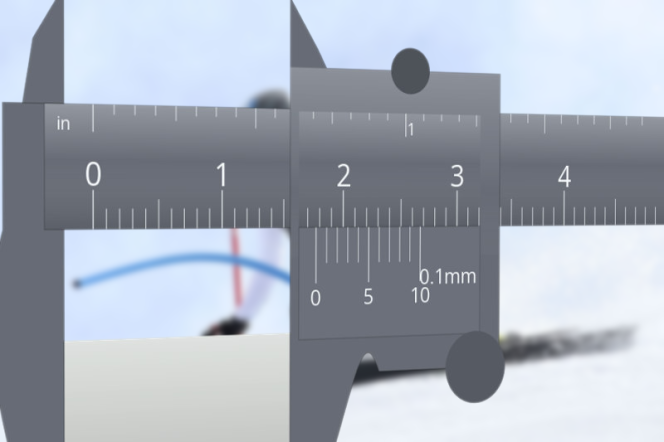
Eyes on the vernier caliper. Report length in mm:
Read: 17.7 mm
